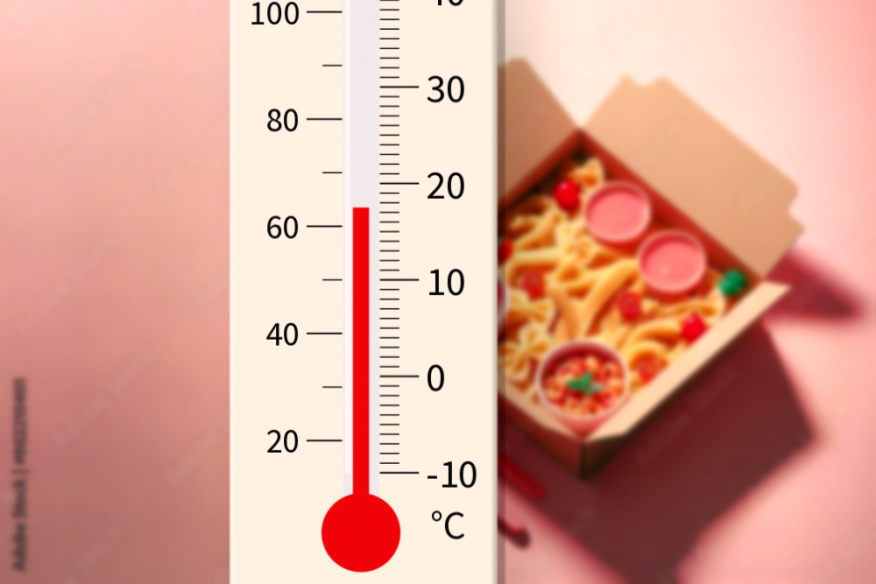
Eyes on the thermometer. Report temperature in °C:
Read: 17.5 °C
